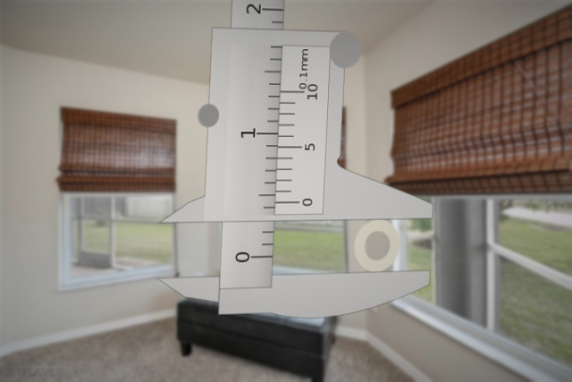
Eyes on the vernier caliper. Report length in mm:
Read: 4.4 mm
